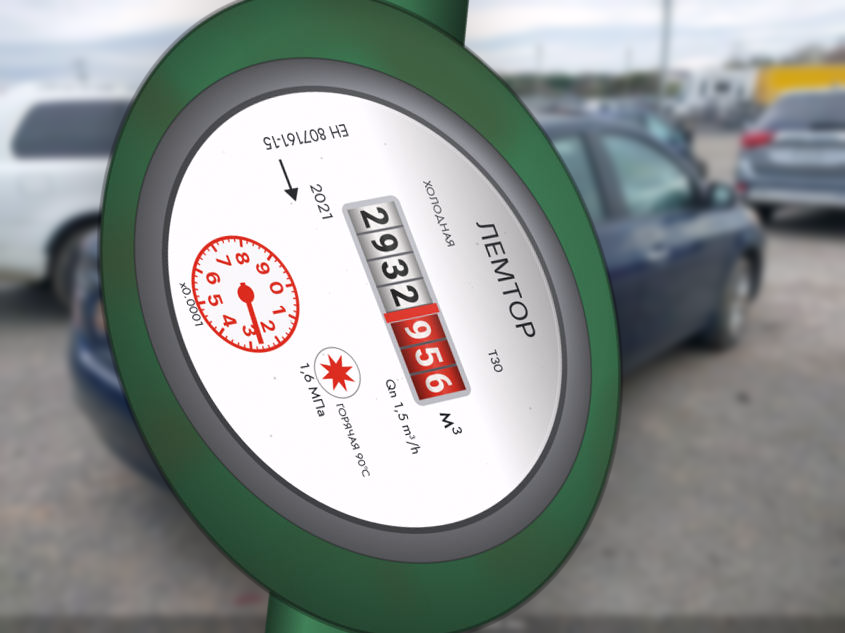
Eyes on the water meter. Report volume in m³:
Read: 2932.9562 m³
